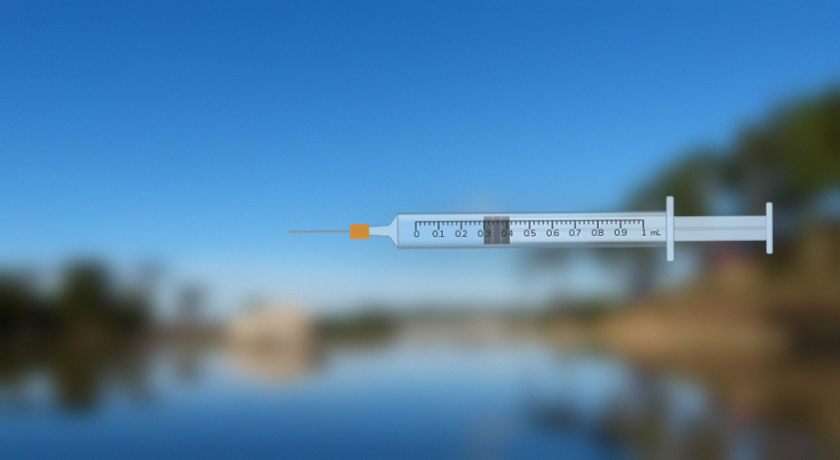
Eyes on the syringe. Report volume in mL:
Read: 0.3 mL
